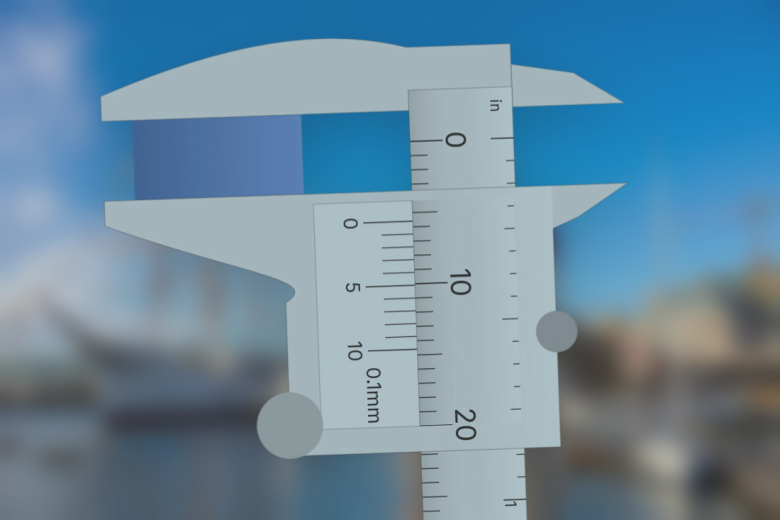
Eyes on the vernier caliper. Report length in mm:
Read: 5.6 mm
